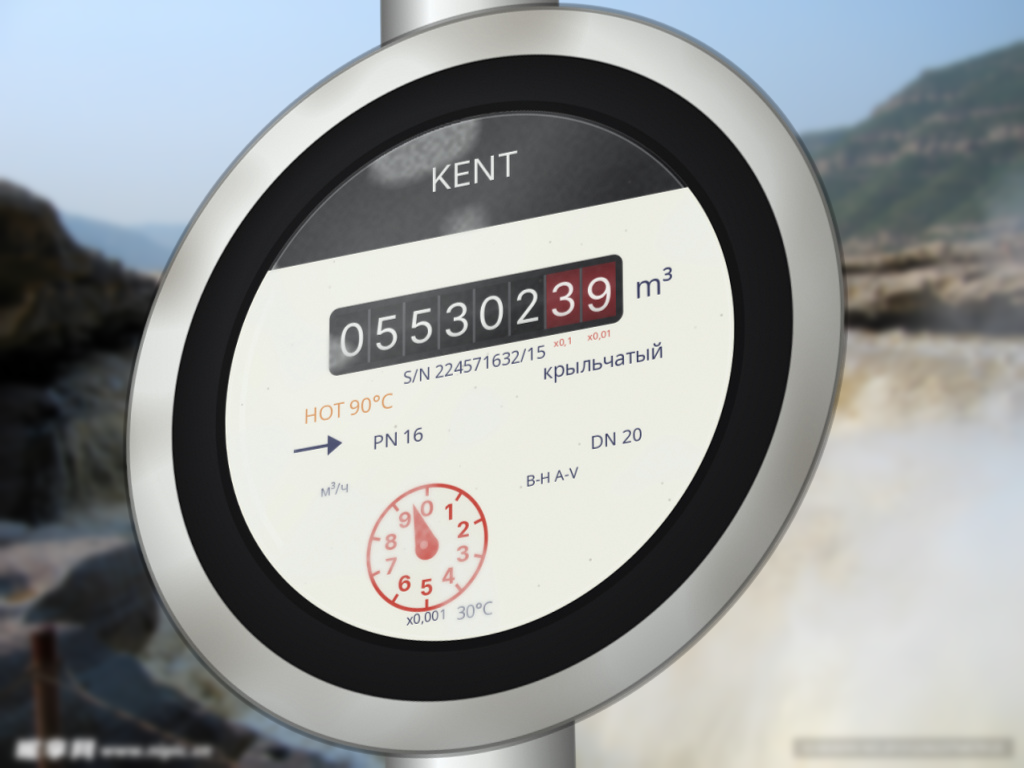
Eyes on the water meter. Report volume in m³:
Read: 55302.389 m³
